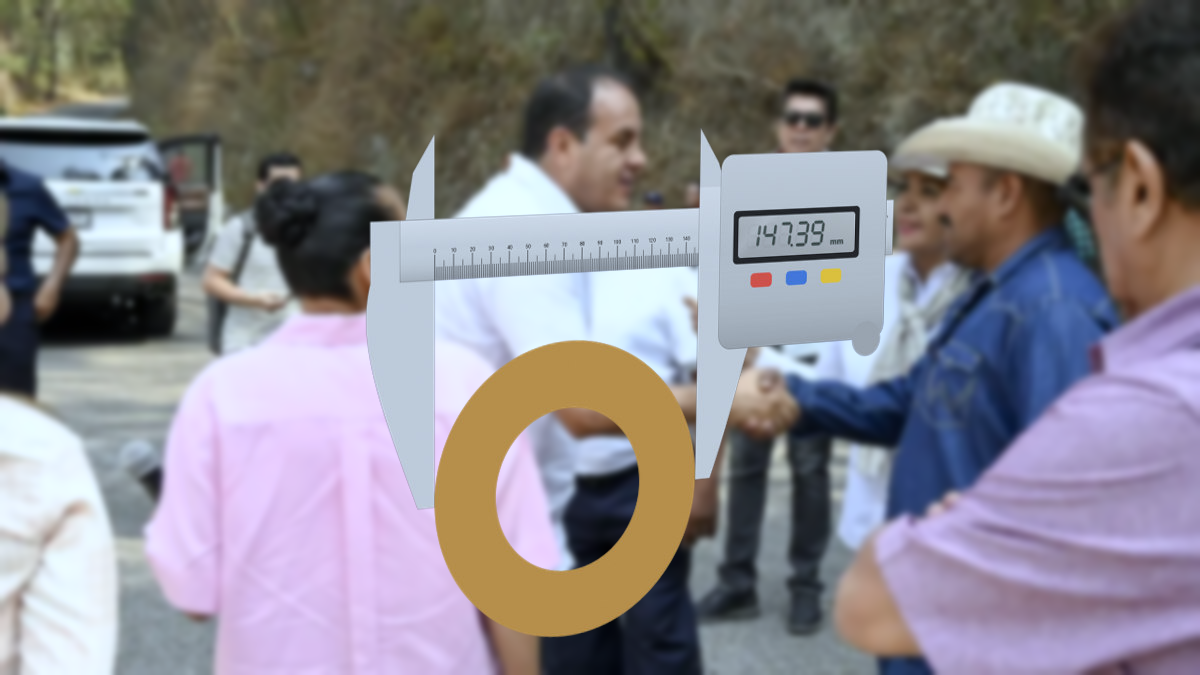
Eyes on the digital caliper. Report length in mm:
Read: 147.39 mm
